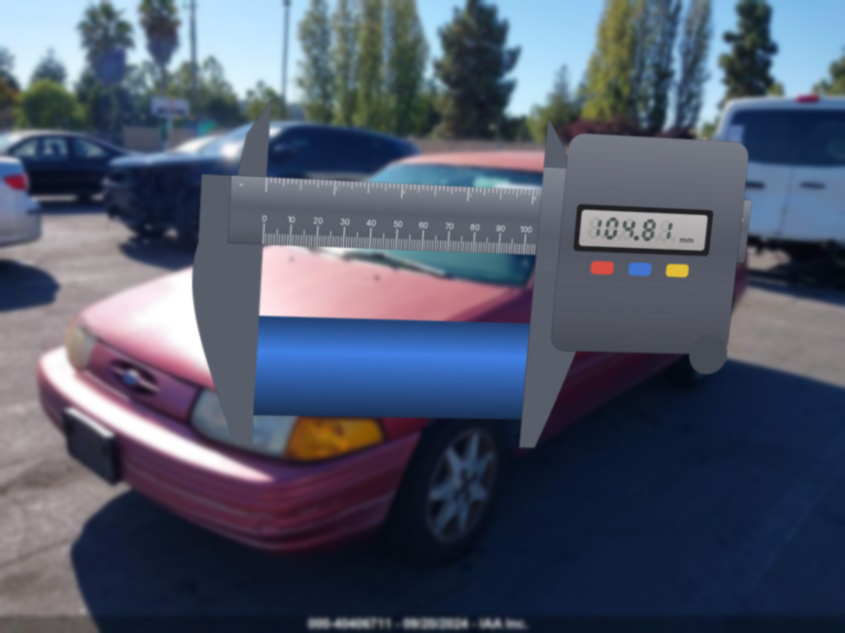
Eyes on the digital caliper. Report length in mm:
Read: 104.81 mm
